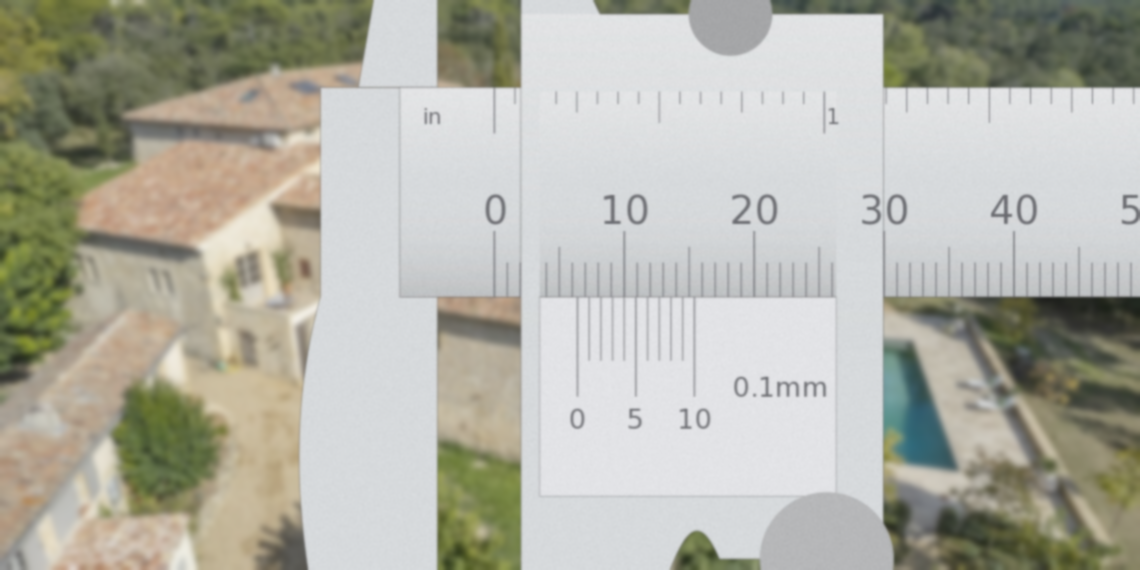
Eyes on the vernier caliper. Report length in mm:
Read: 6.4 mm
